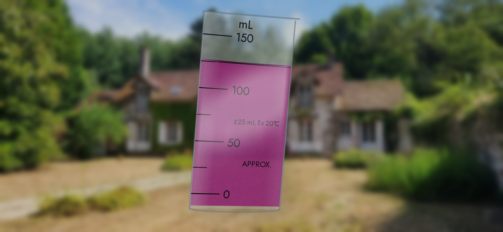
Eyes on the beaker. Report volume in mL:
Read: 125 mL
